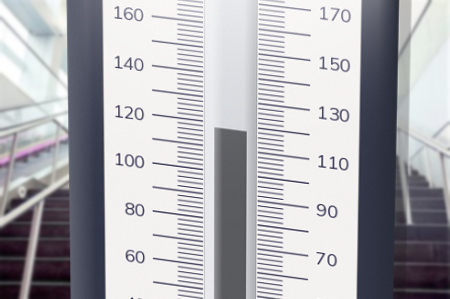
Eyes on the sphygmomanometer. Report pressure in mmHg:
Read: 118 mmHg
